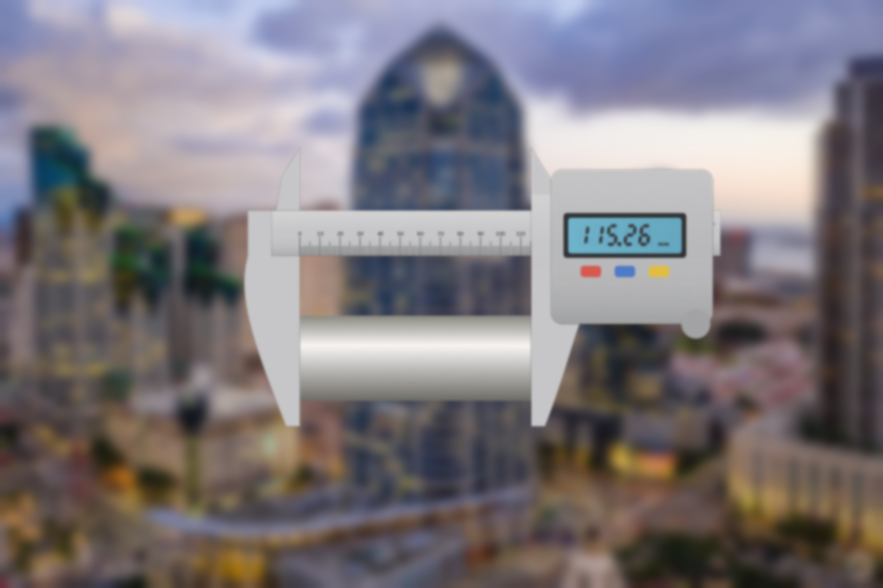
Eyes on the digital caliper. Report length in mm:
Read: 115.26 mm
